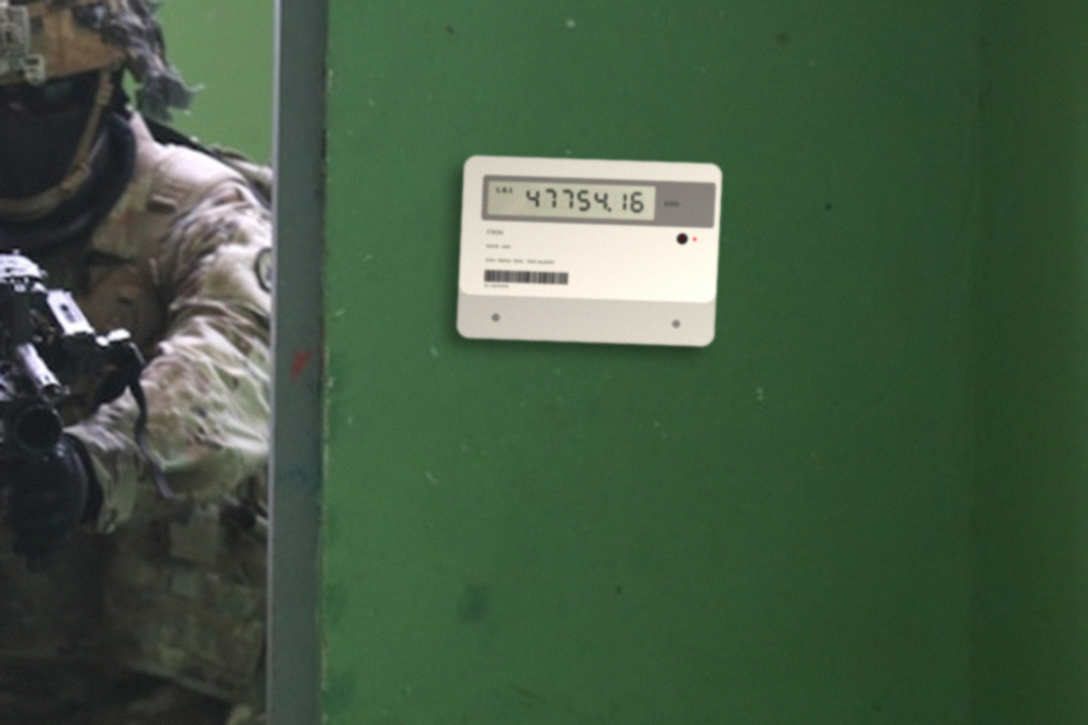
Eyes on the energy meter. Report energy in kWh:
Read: 47754.16 kWh
